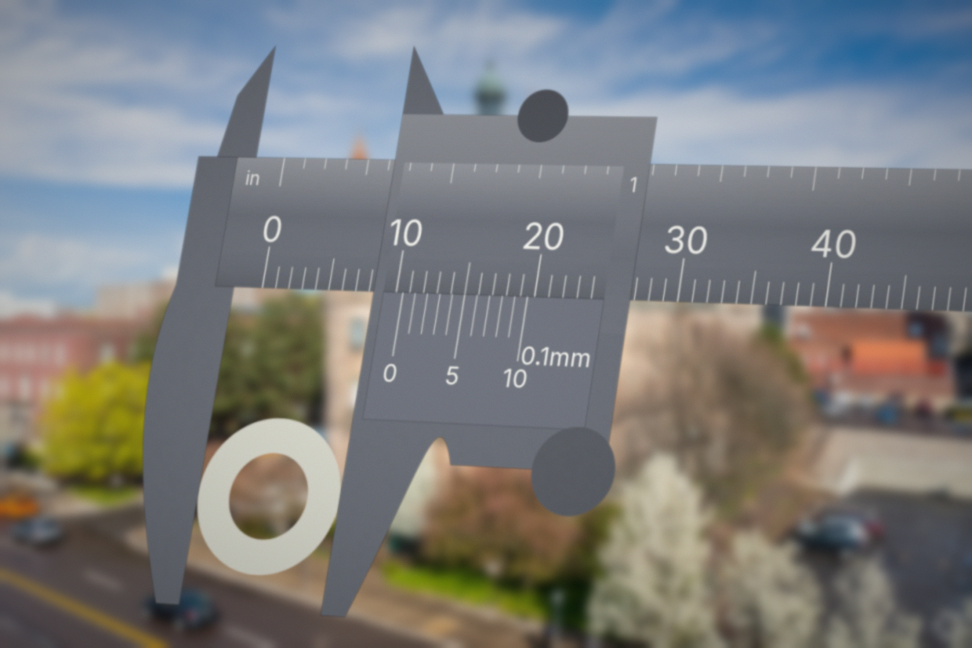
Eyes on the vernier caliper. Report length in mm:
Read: 10.5 mm
